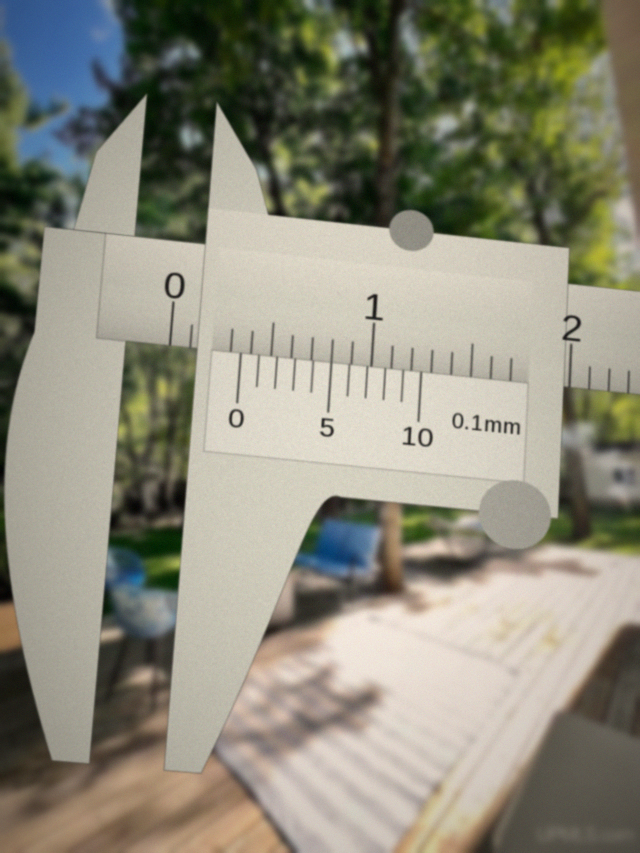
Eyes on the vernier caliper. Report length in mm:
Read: 3.5 mm
